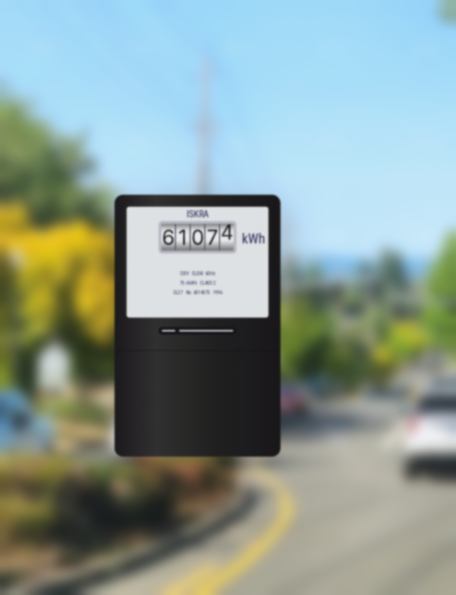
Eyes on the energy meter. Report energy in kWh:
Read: 61074 kWh
